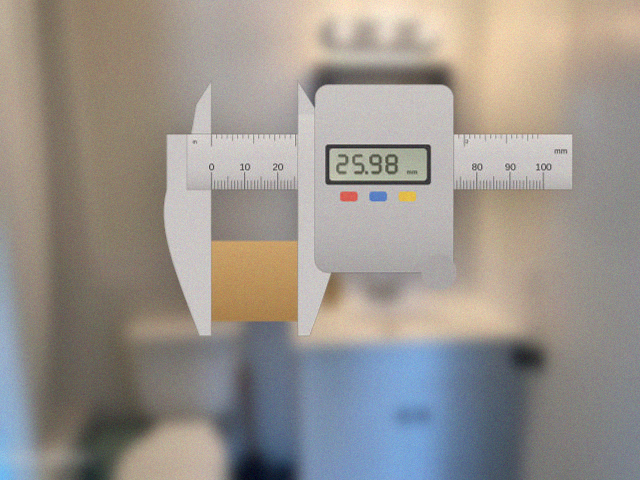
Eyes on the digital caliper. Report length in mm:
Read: 25.98 mm
